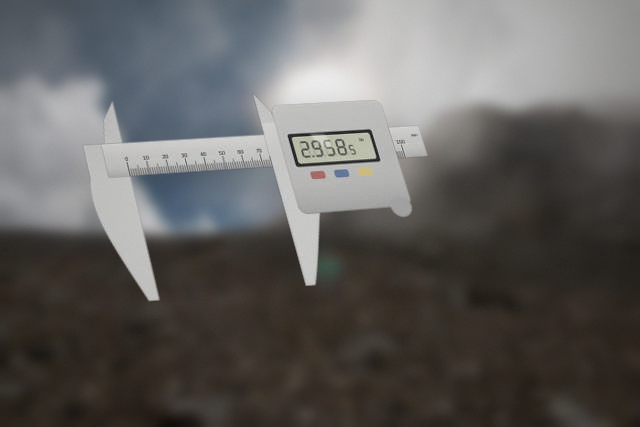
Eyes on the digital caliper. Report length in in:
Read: 2.9585 in
